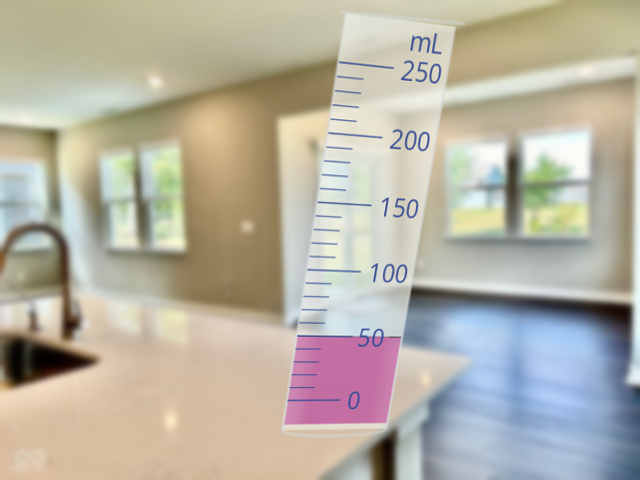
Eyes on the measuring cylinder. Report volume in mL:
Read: 50 mL
